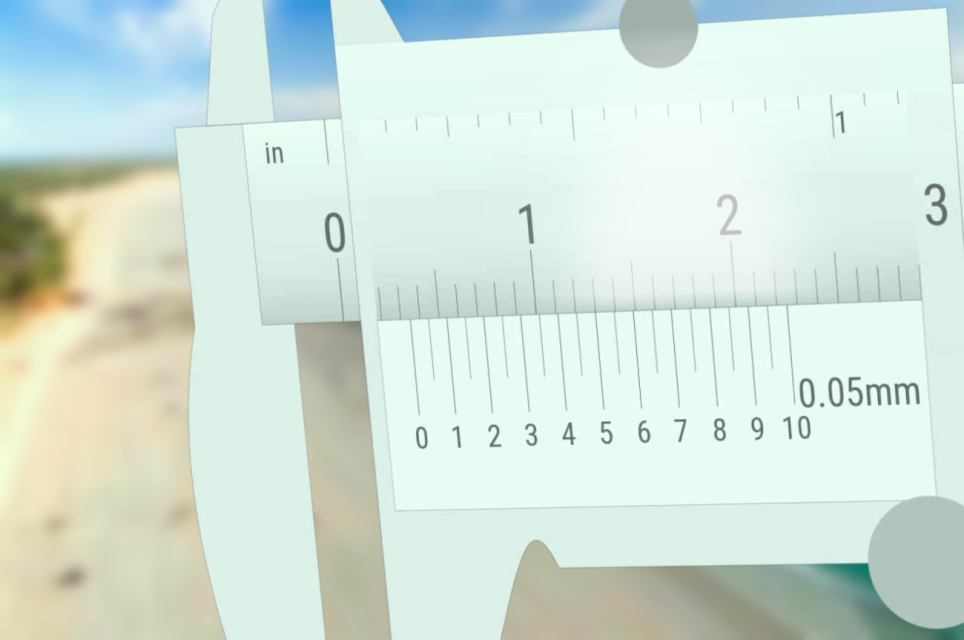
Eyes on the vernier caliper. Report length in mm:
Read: 3.5 mm
